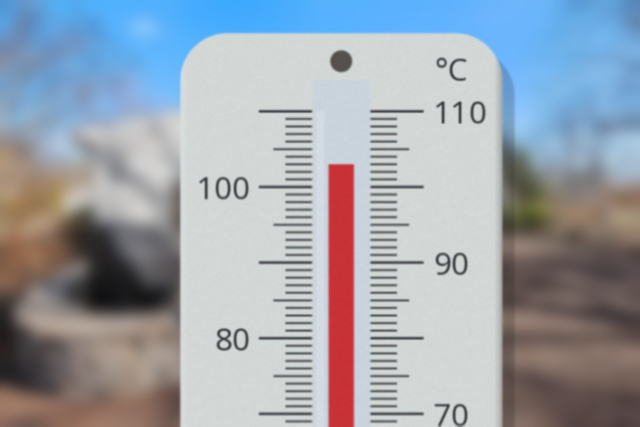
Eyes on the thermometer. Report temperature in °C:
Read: 103 °C
